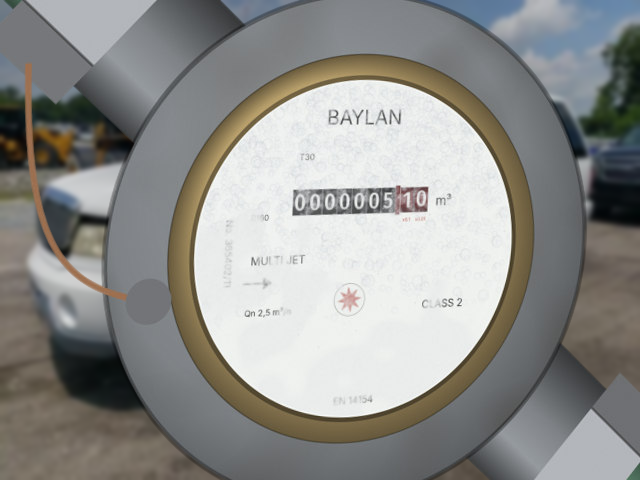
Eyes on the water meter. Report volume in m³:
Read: 5.10 m³
